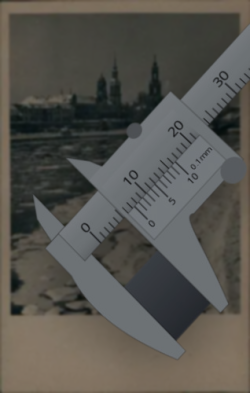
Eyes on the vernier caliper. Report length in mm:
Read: 7.4 mm
